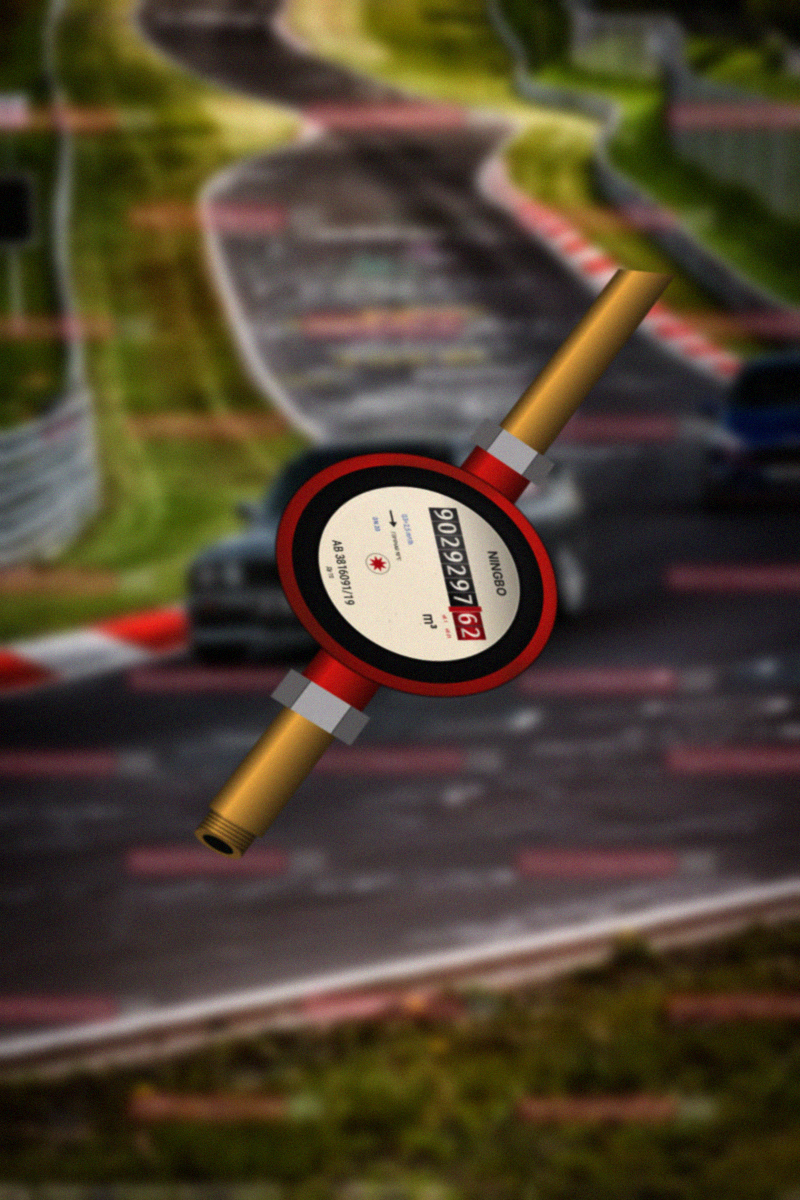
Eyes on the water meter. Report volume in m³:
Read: 9029297.62 m³
